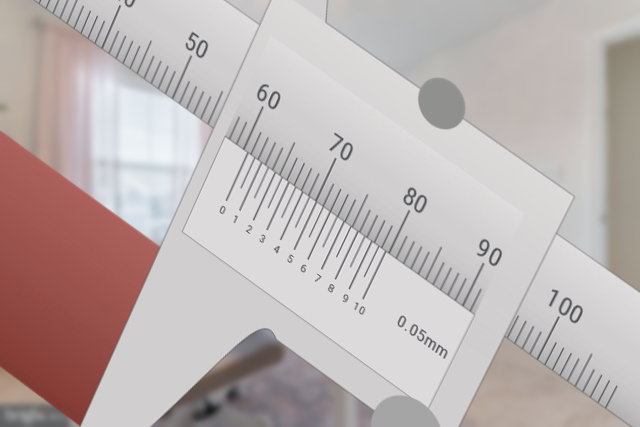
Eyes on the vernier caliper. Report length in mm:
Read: 60.6 mm
